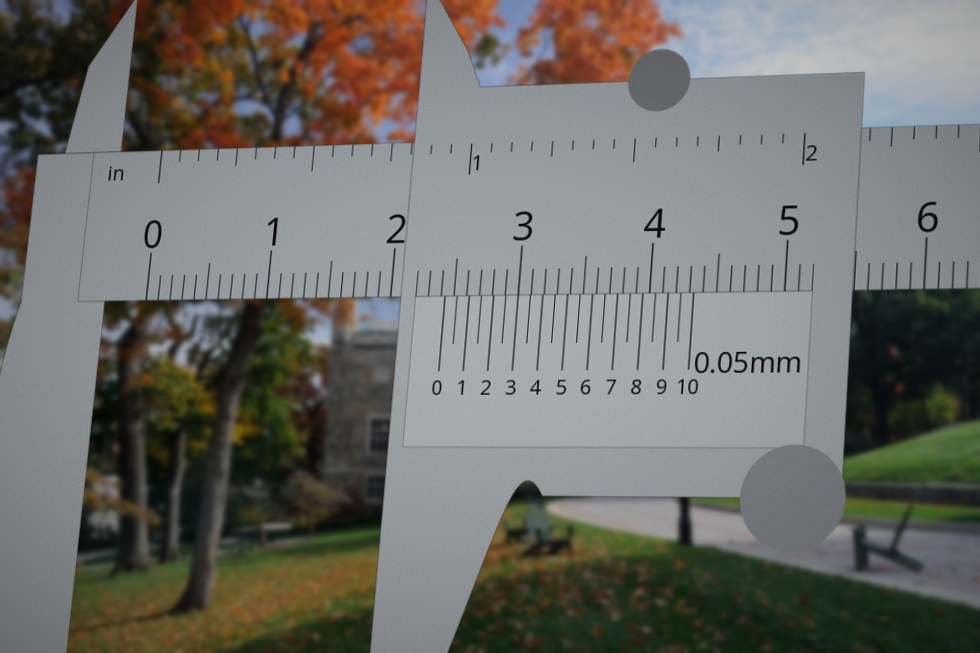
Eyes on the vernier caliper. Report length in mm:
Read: 24.3 mm
